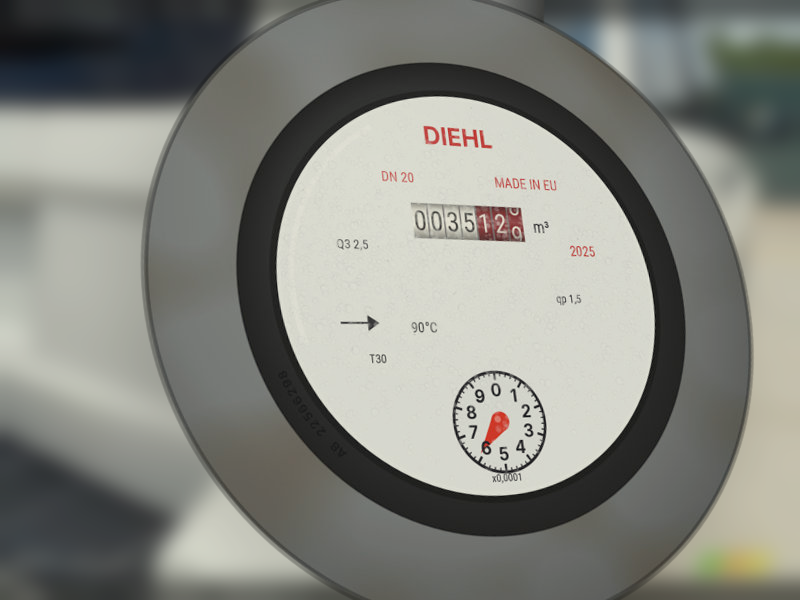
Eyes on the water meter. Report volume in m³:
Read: 35.1286 m³
